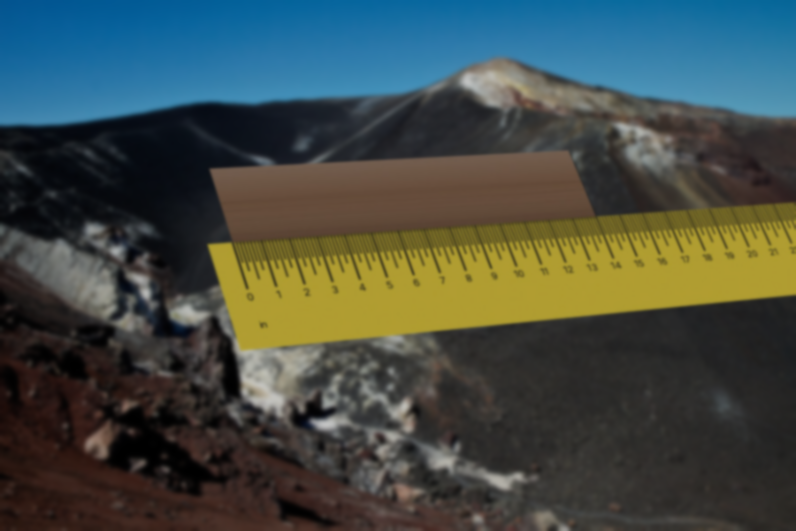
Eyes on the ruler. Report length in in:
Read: 14 in
